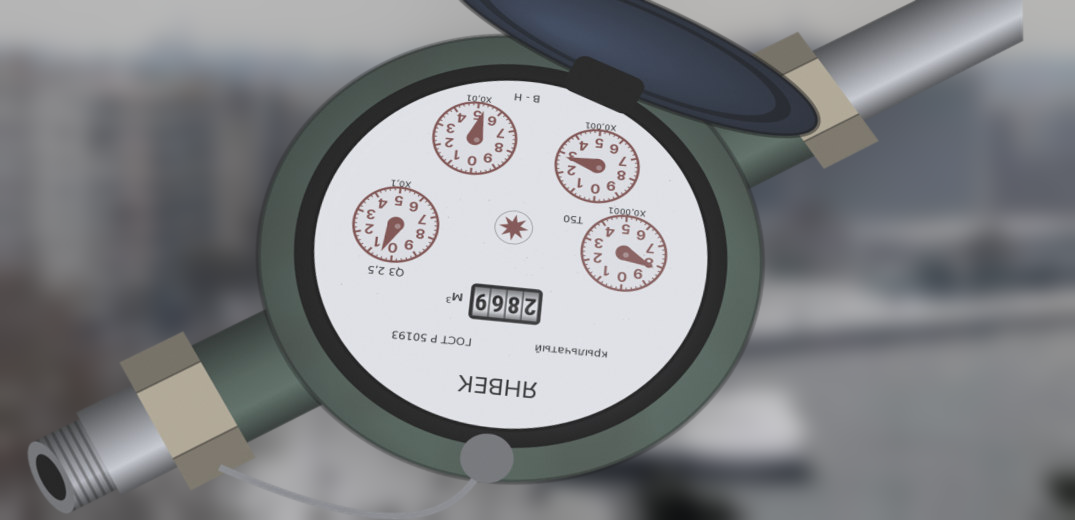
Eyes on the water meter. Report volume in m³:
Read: 2869.0528 m³
